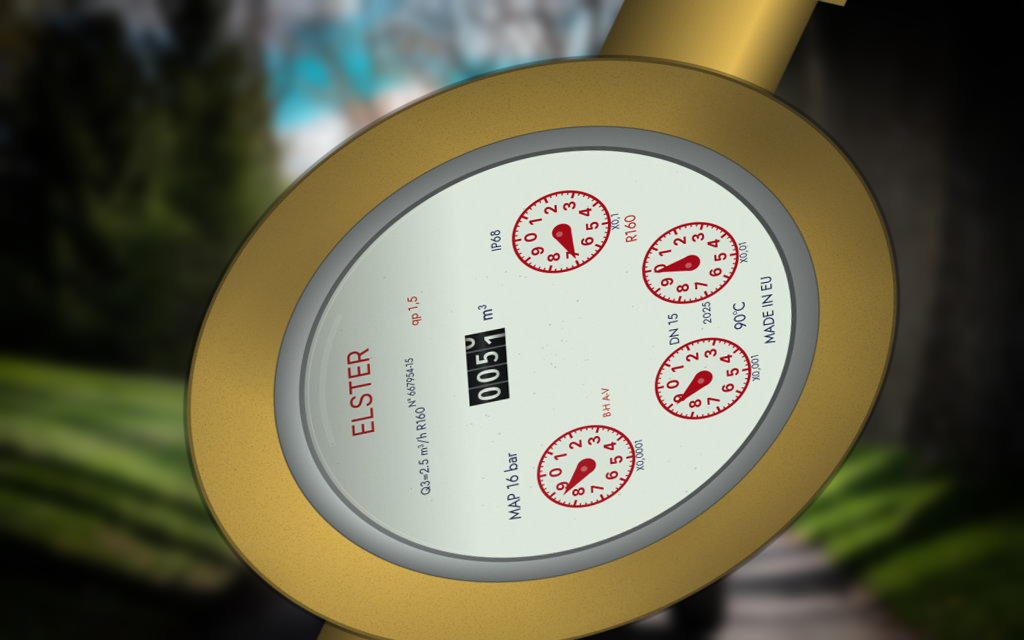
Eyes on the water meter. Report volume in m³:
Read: 50.6988 m³
